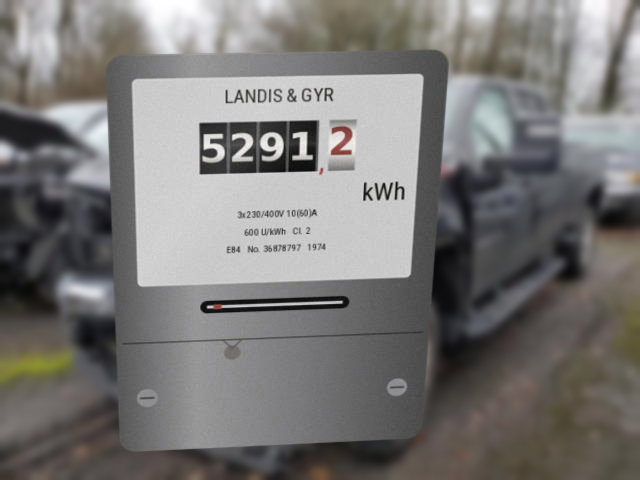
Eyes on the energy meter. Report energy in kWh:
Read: 5291.2 kWh
